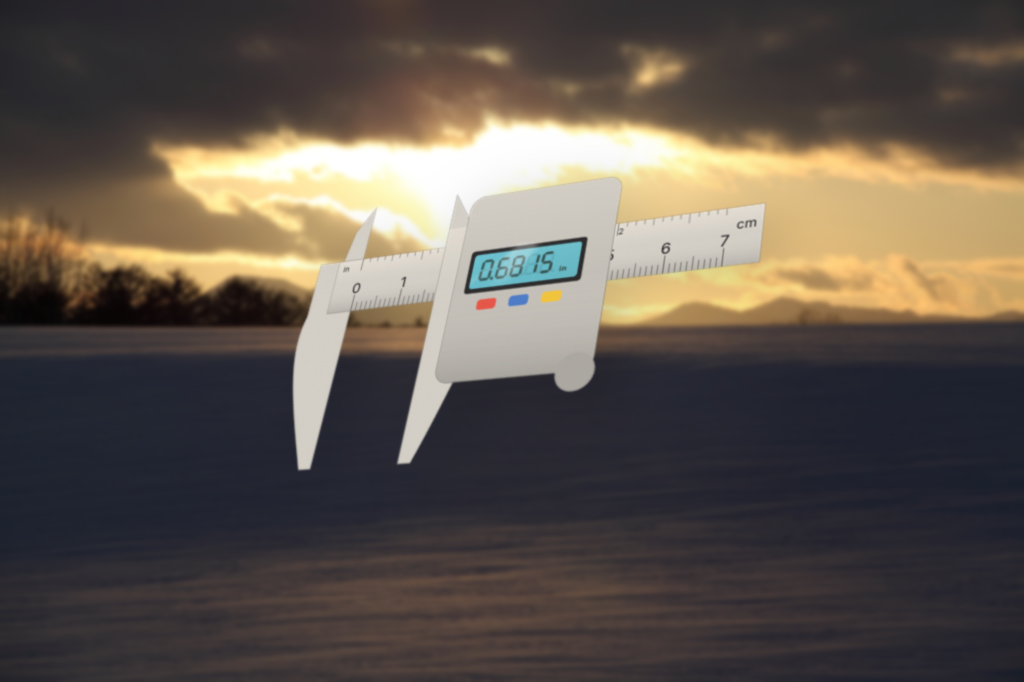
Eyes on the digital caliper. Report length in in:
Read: 0.6815 in
